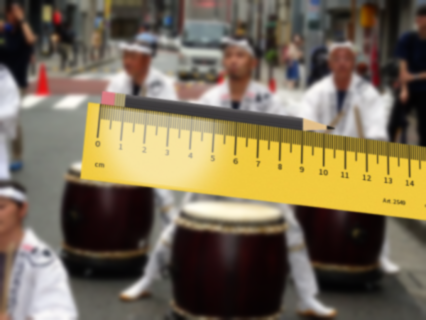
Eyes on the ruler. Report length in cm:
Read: 10.5 cm
